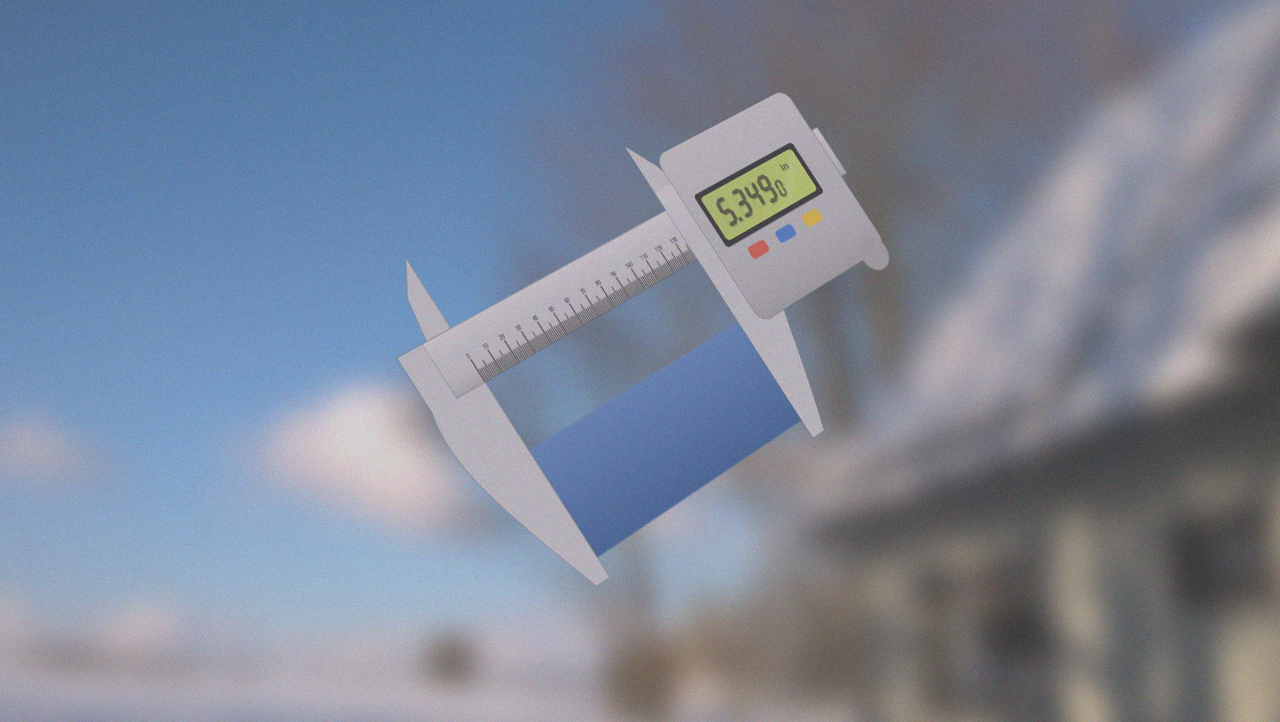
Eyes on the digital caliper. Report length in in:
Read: 5.3490 in
